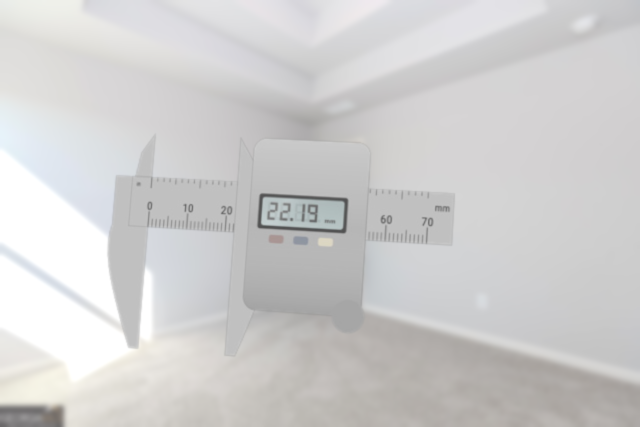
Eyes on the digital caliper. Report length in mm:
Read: 22.19 mm
